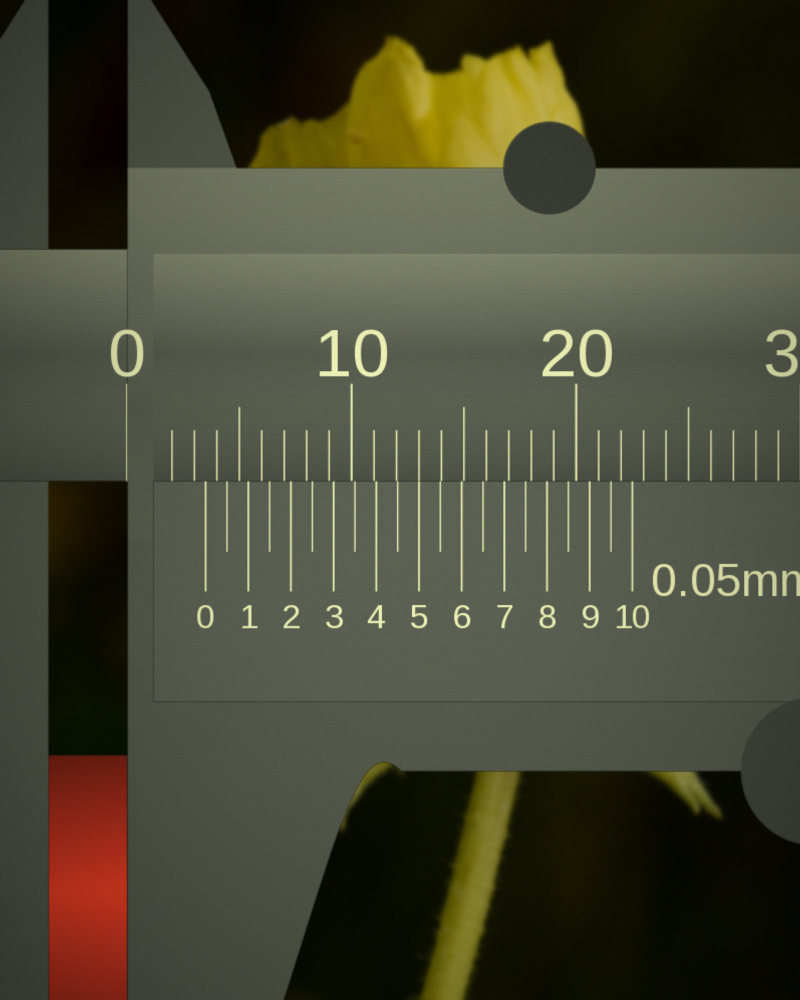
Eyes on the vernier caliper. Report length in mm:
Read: 3.5 mm
